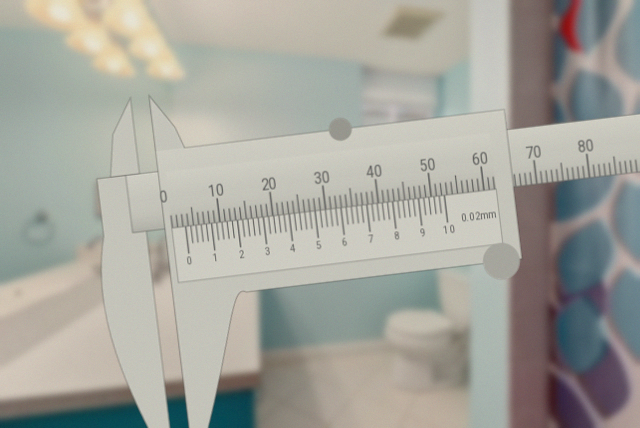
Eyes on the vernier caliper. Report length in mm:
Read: 3.5 mm
